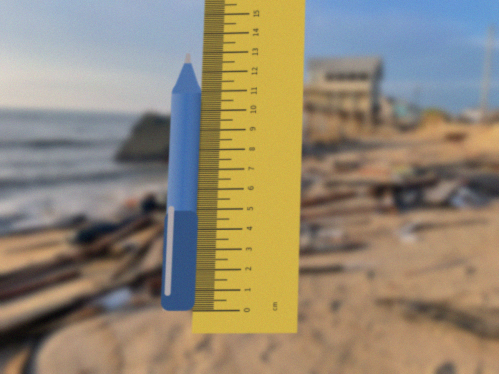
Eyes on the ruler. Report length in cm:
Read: 13 cm
